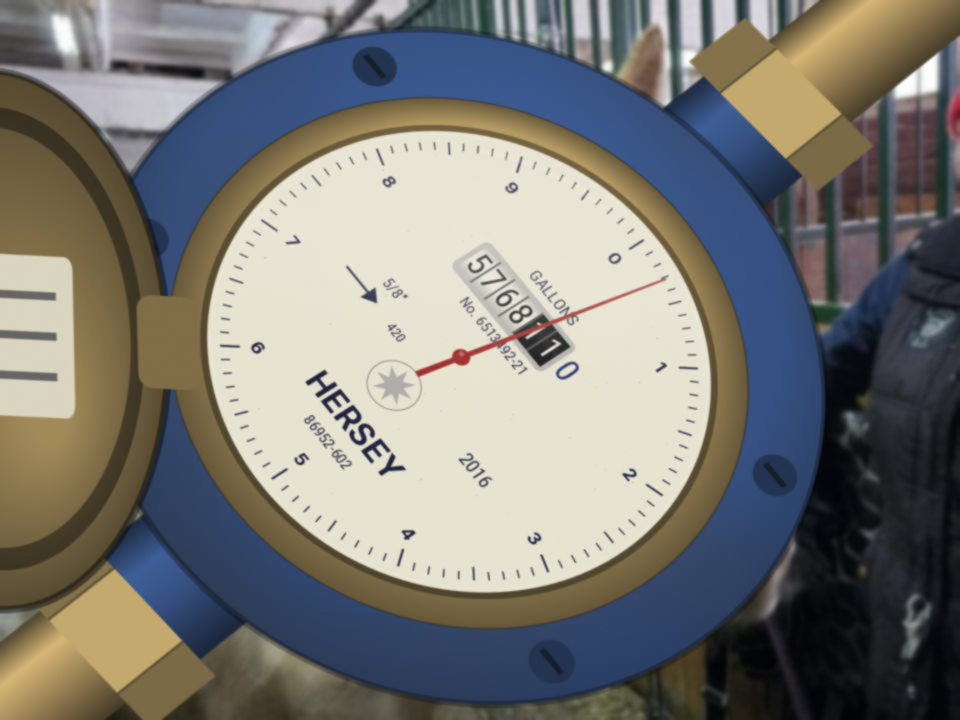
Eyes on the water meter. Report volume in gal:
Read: 5768110.3 gal
